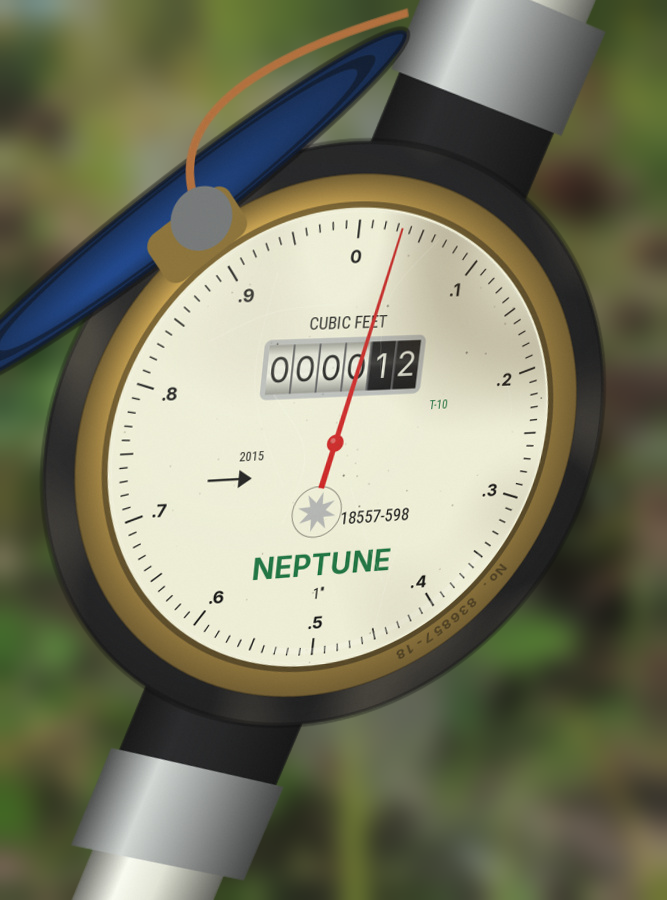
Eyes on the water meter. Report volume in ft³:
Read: 12.03 ft³
